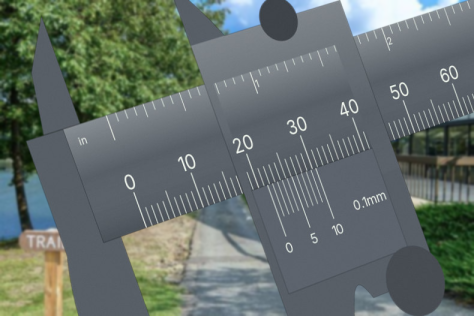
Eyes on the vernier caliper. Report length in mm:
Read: 21.6 mm
